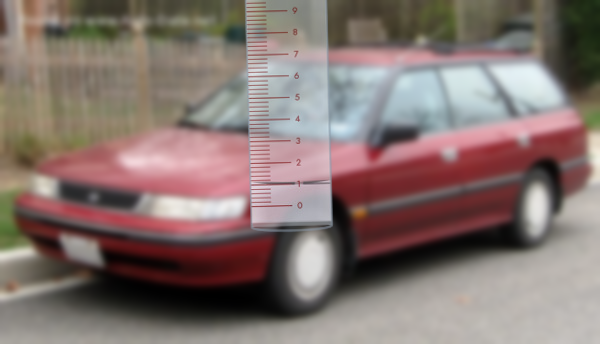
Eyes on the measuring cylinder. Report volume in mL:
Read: 1 mL
